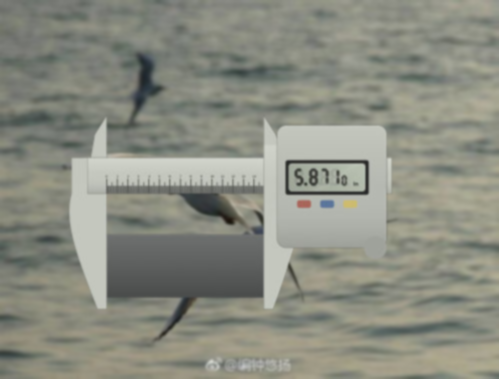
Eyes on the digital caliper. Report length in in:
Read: 5.8710 in
